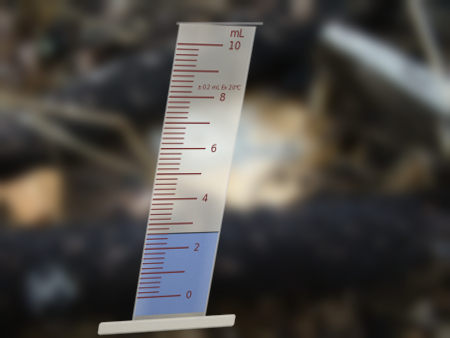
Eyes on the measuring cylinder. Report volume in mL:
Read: 2.6 mL
